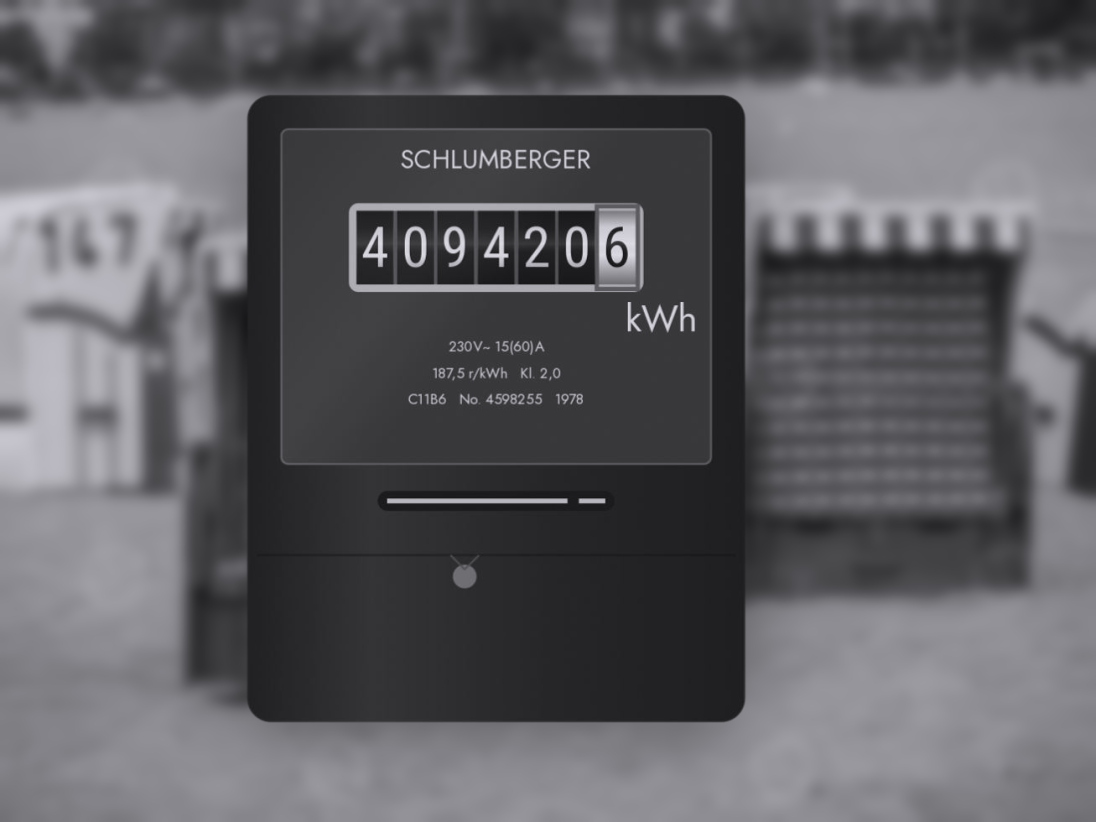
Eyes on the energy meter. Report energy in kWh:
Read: 409420.6 kWh
